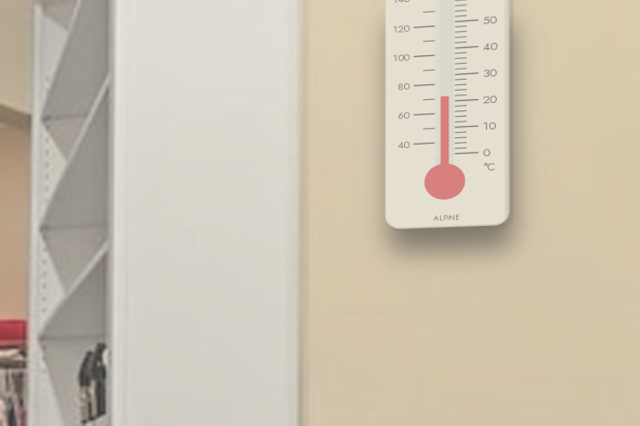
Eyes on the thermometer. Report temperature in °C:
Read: 22 °C
